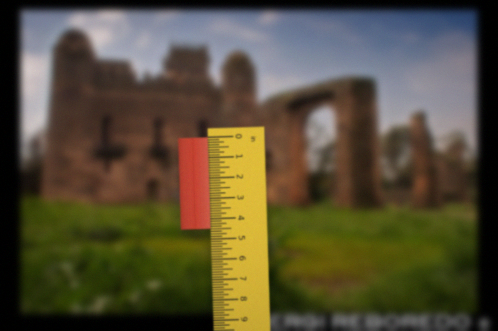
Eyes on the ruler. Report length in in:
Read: 4.5 in
